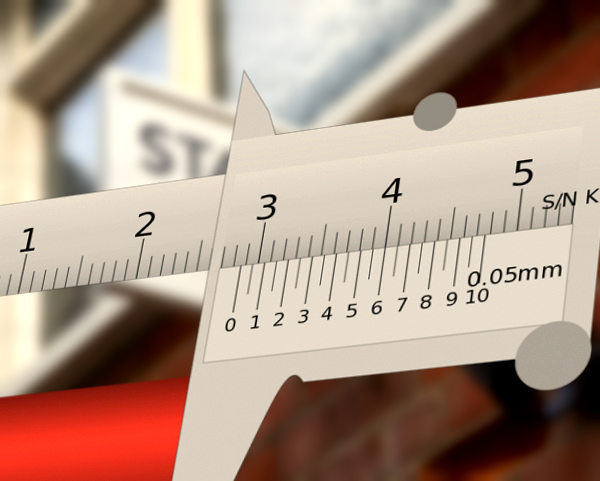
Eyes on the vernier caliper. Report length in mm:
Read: 28.6 mm
